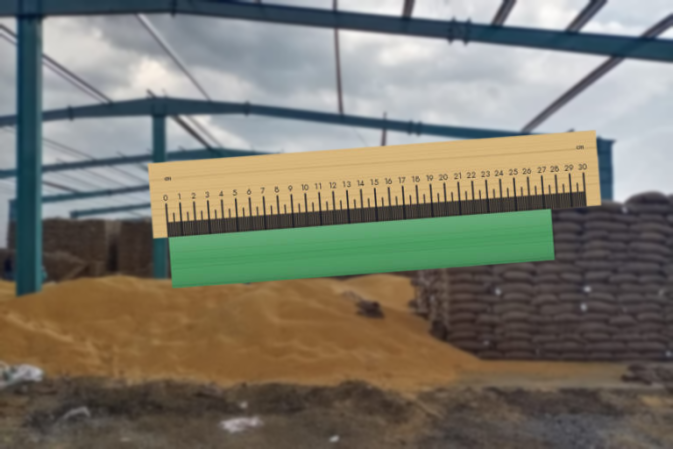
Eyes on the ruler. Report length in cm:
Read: 27.5 cm
